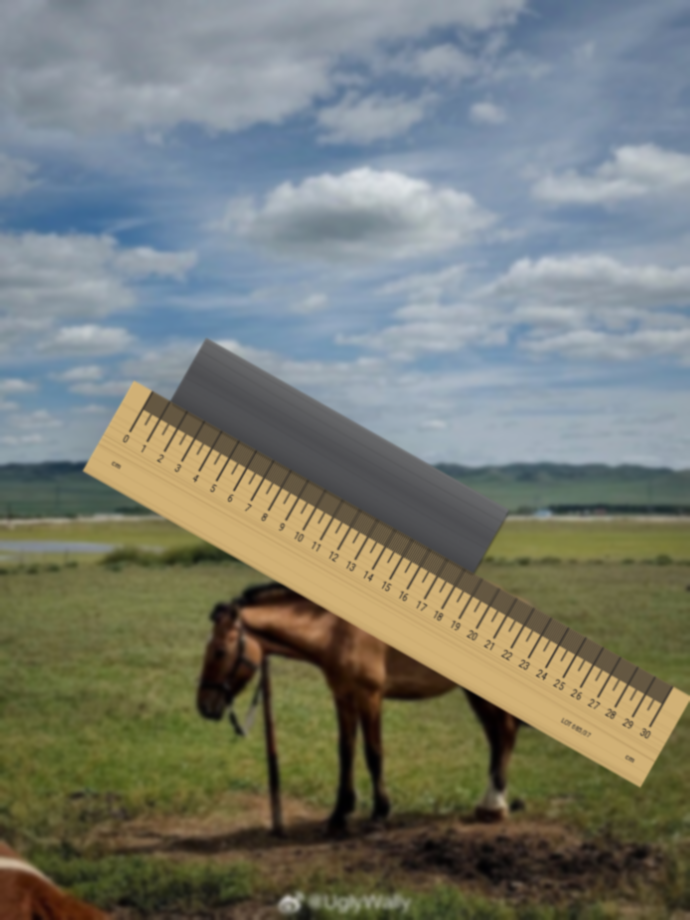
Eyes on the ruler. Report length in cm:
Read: 17.5 cm
